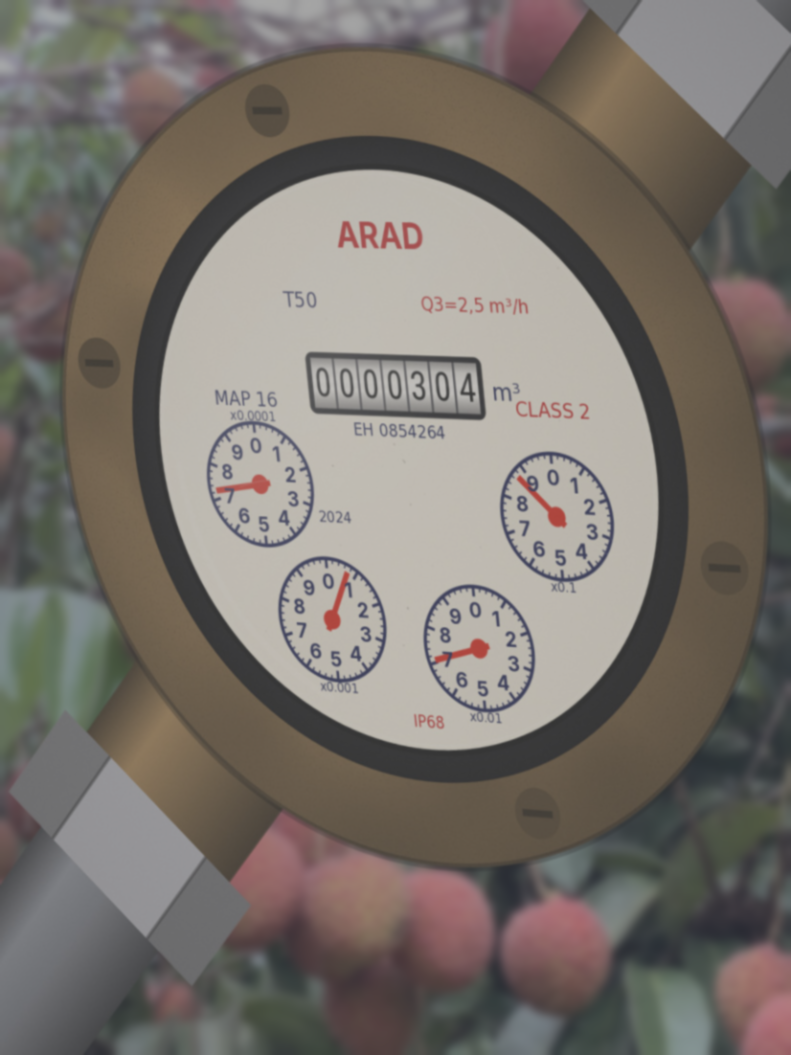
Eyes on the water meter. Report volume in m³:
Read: 304.8707 m³
